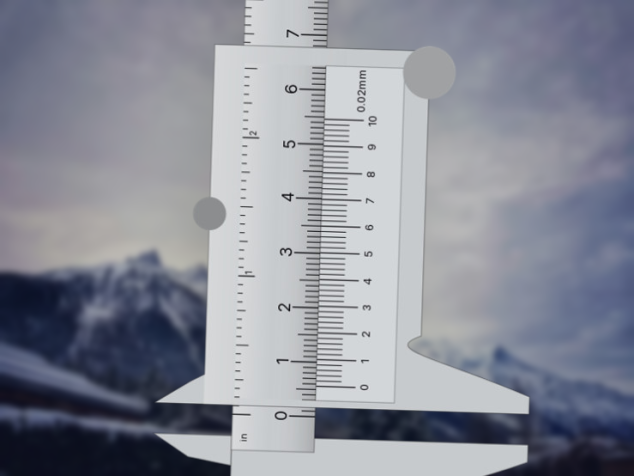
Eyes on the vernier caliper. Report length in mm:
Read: 5.6 mm
